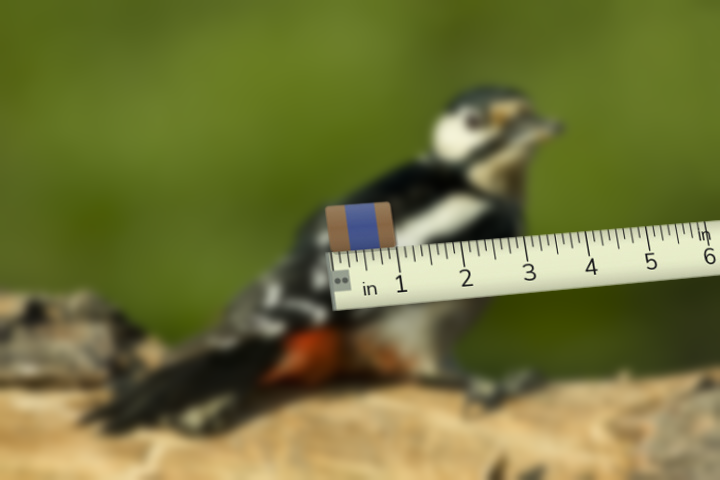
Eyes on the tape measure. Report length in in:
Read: 1 in
